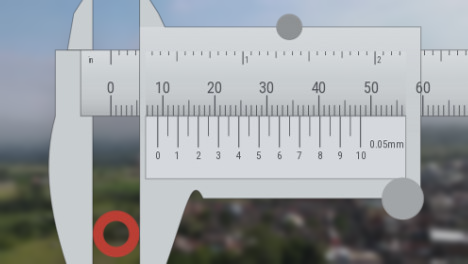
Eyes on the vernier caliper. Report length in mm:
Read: 9.0 mm
